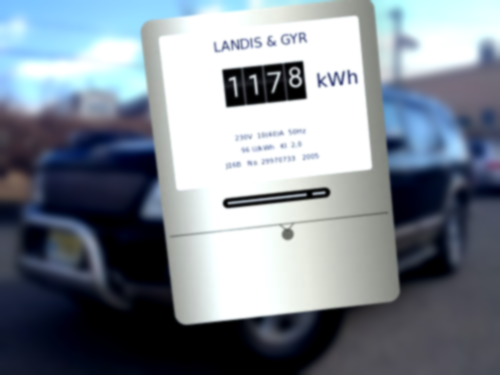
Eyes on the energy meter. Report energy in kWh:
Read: 1178 kWh
